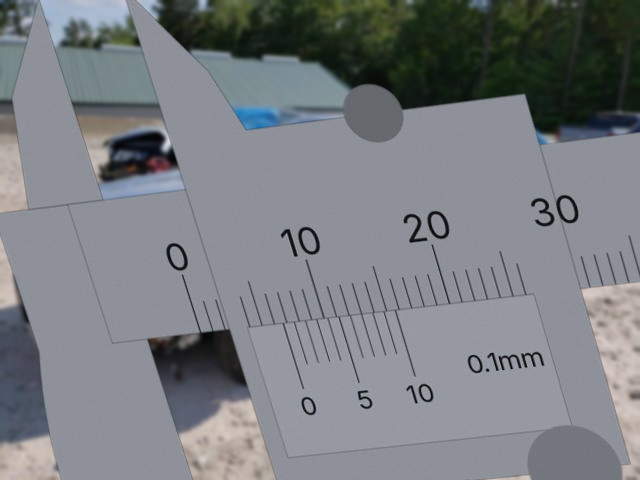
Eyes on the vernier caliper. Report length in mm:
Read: 6.7 mm
